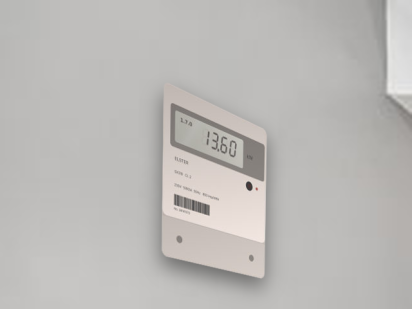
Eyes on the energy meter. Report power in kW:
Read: 13.60 kW
